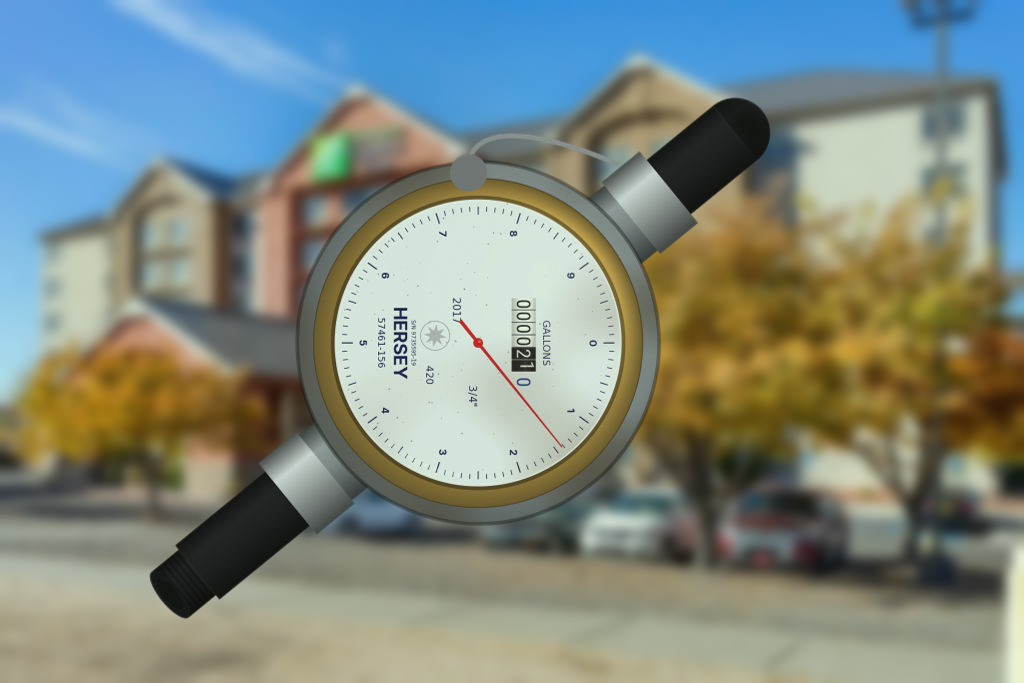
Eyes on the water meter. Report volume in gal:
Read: 211.4 gal
